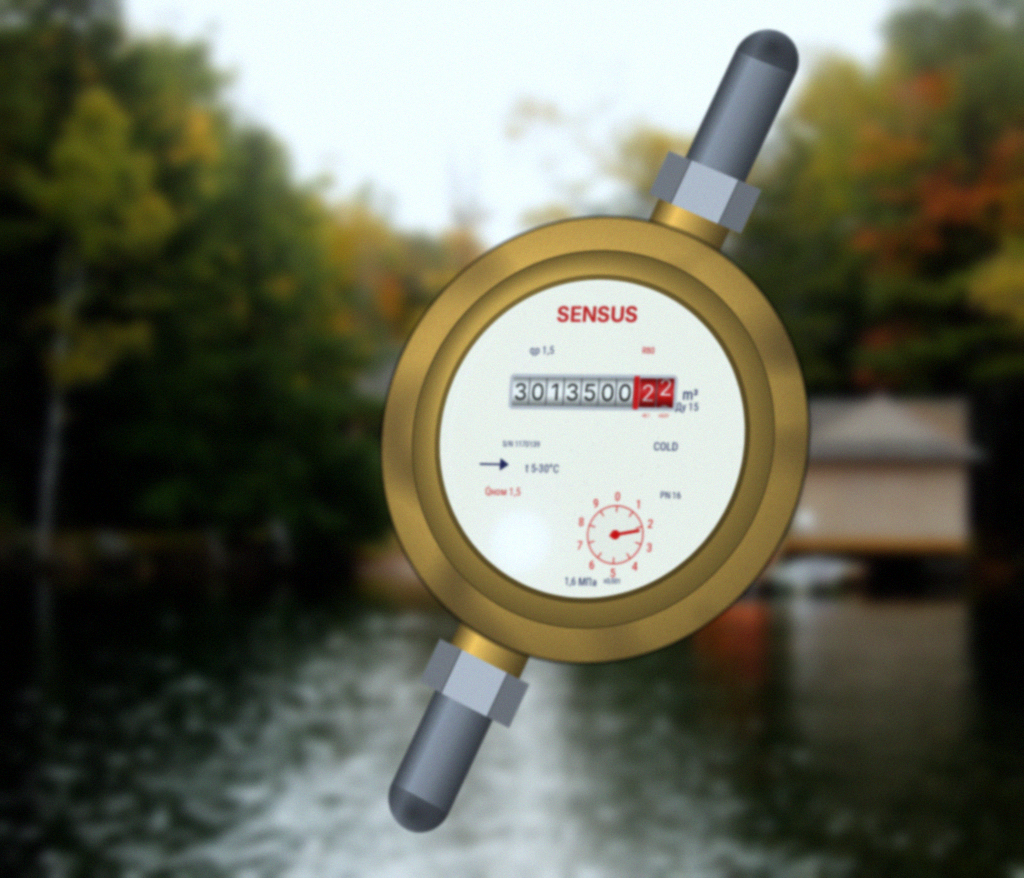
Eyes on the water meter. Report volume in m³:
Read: 3013500.222 m³
